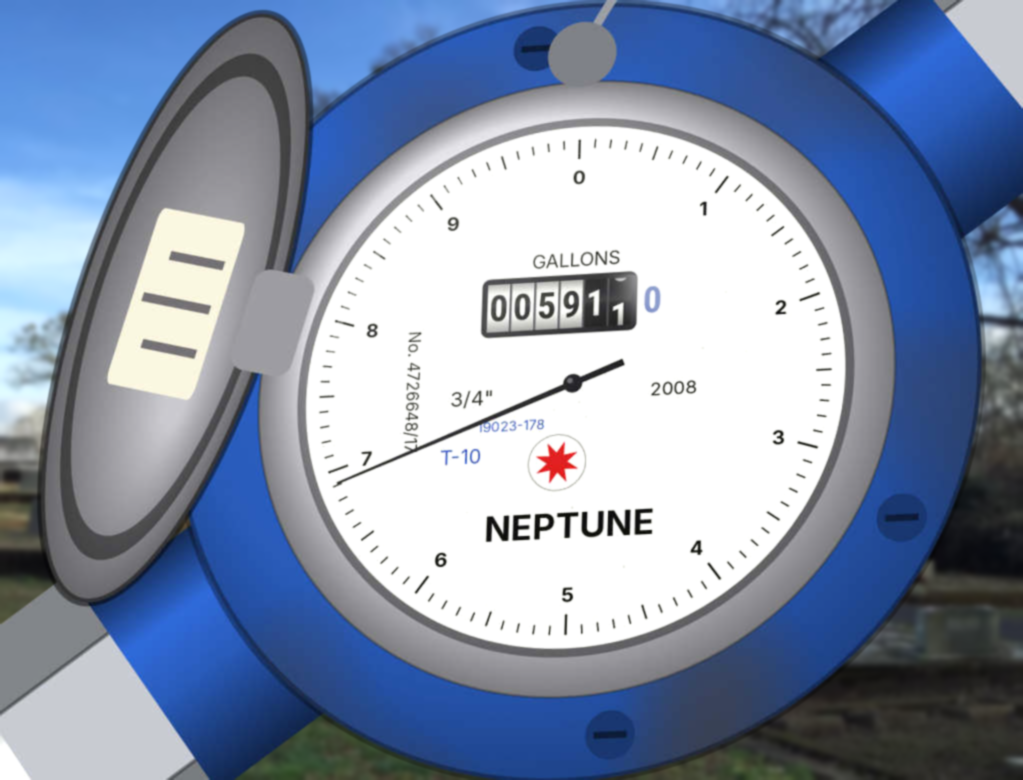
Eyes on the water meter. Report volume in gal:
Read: 59106.9 gal
